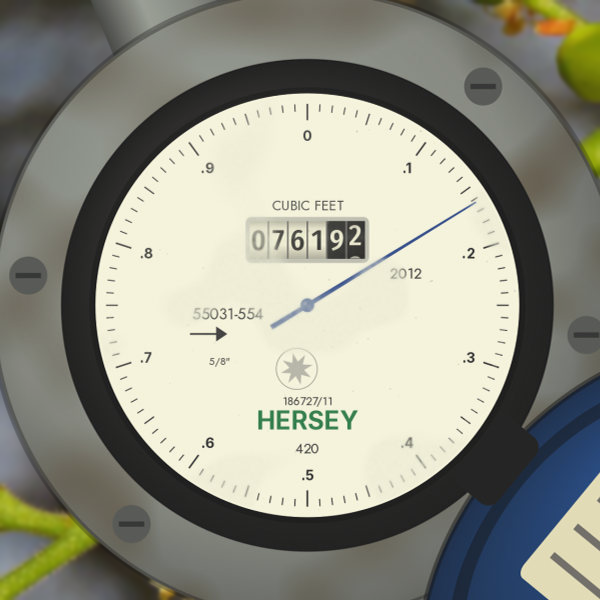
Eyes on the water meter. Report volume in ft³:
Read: 76192.16 ft³
